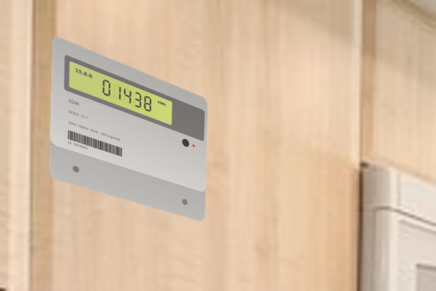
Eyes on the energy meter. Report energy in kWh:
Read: 1438 kWh
